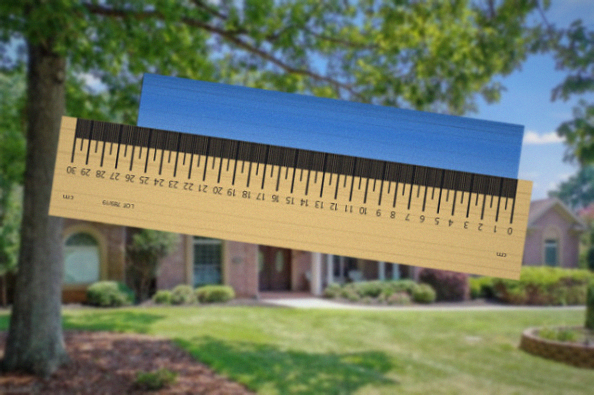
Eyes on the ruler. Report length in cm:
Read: 26 cm
